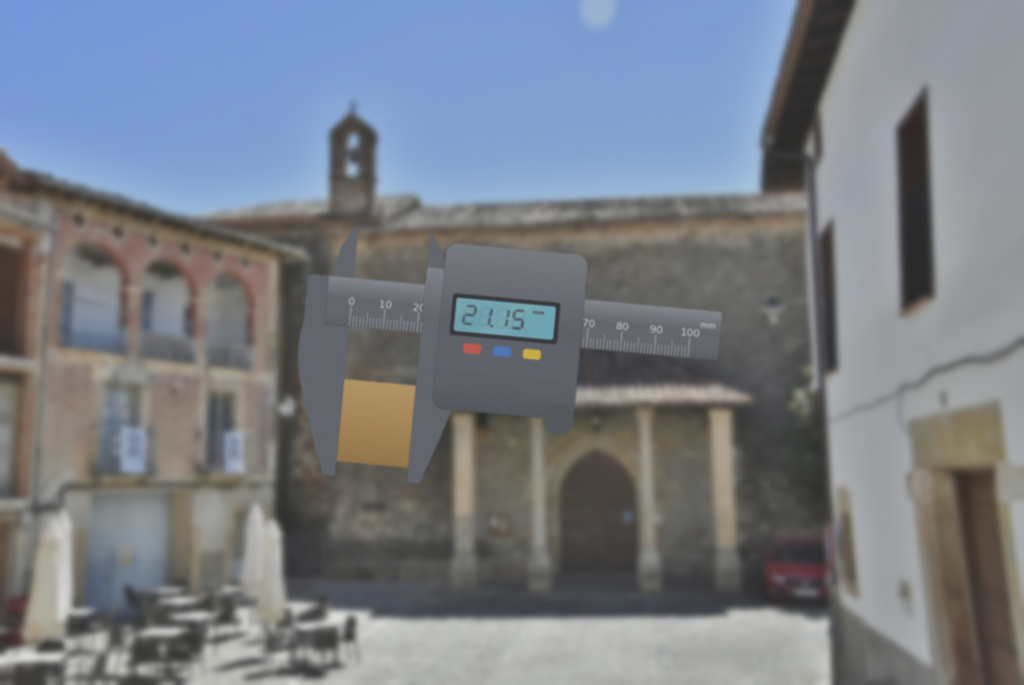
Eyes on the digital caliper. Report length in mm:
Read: 21.15 mm
